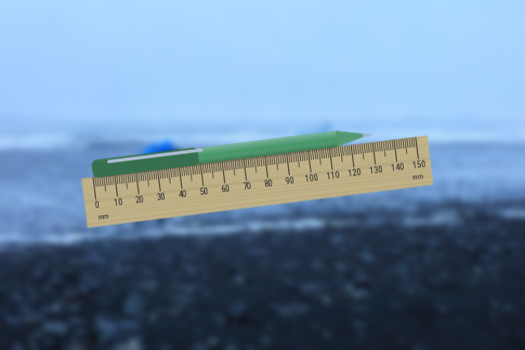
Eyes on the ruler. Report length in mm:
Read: 130 mm
